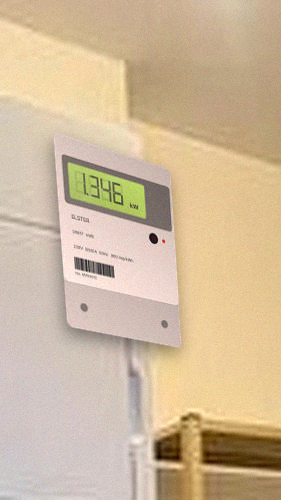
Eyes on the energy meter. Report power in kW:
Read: 1.346 kW
